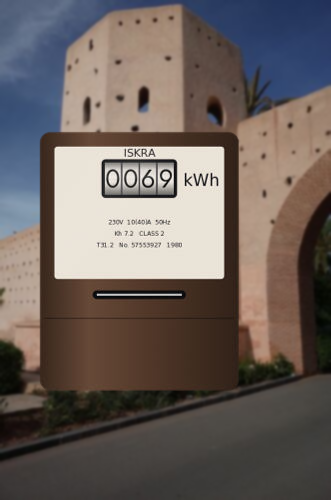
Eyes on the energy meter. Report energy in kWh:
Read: 69 kWh
